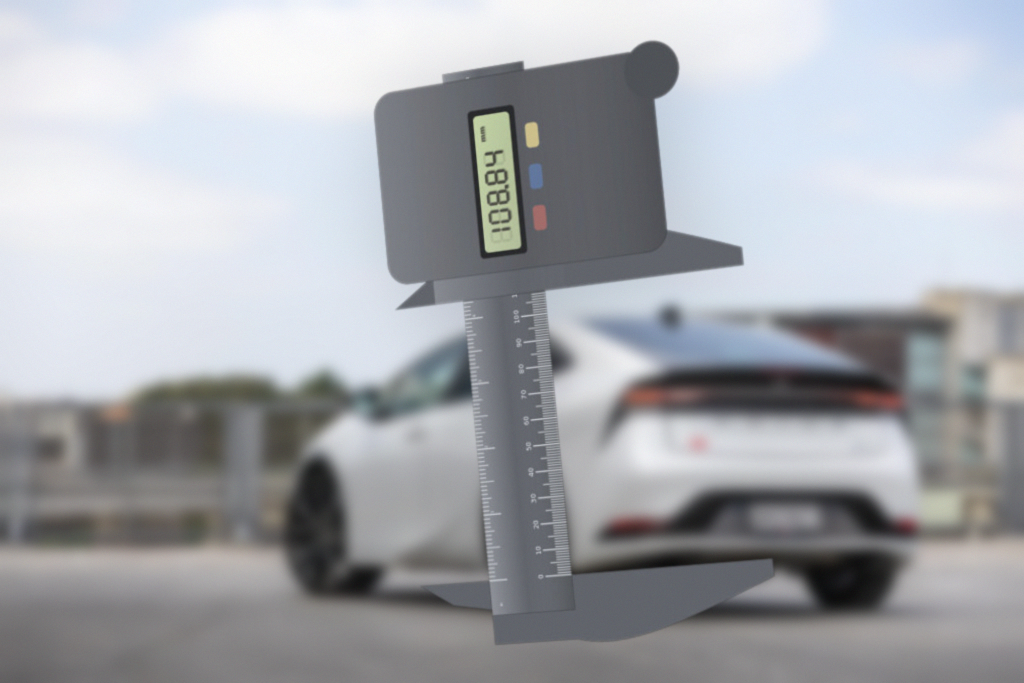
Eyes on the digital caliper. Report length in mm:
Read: 108.84 mm
